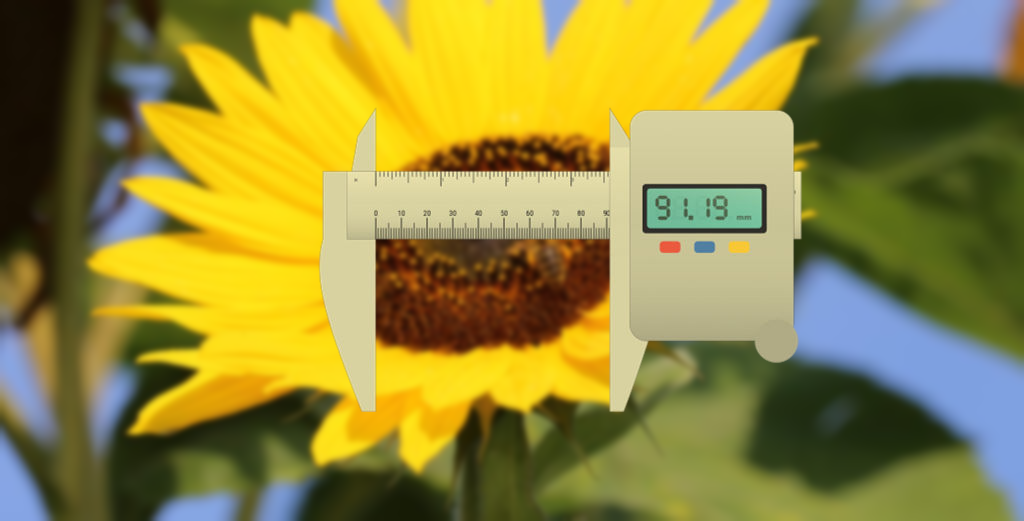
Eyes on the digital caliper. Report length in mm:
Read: 91.19 mm
